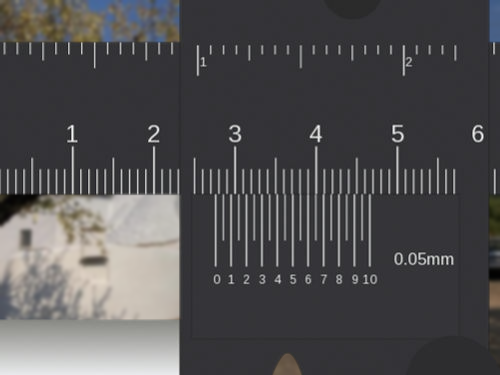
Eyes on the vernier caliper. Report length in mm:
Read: 27.6 mm
